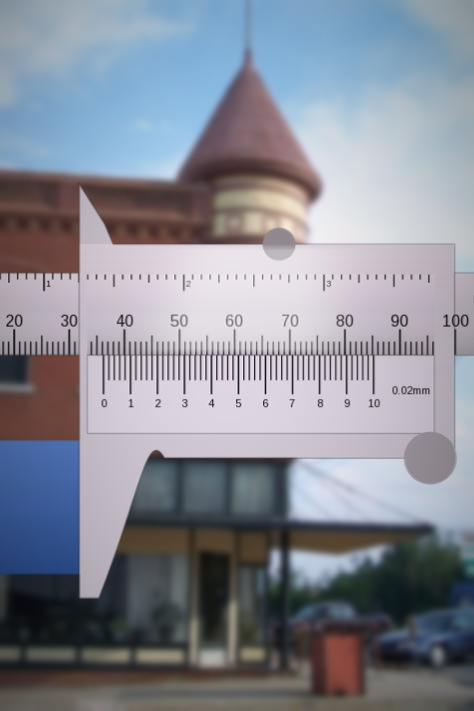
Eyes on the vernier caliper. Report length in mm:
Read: 36.2 mm
